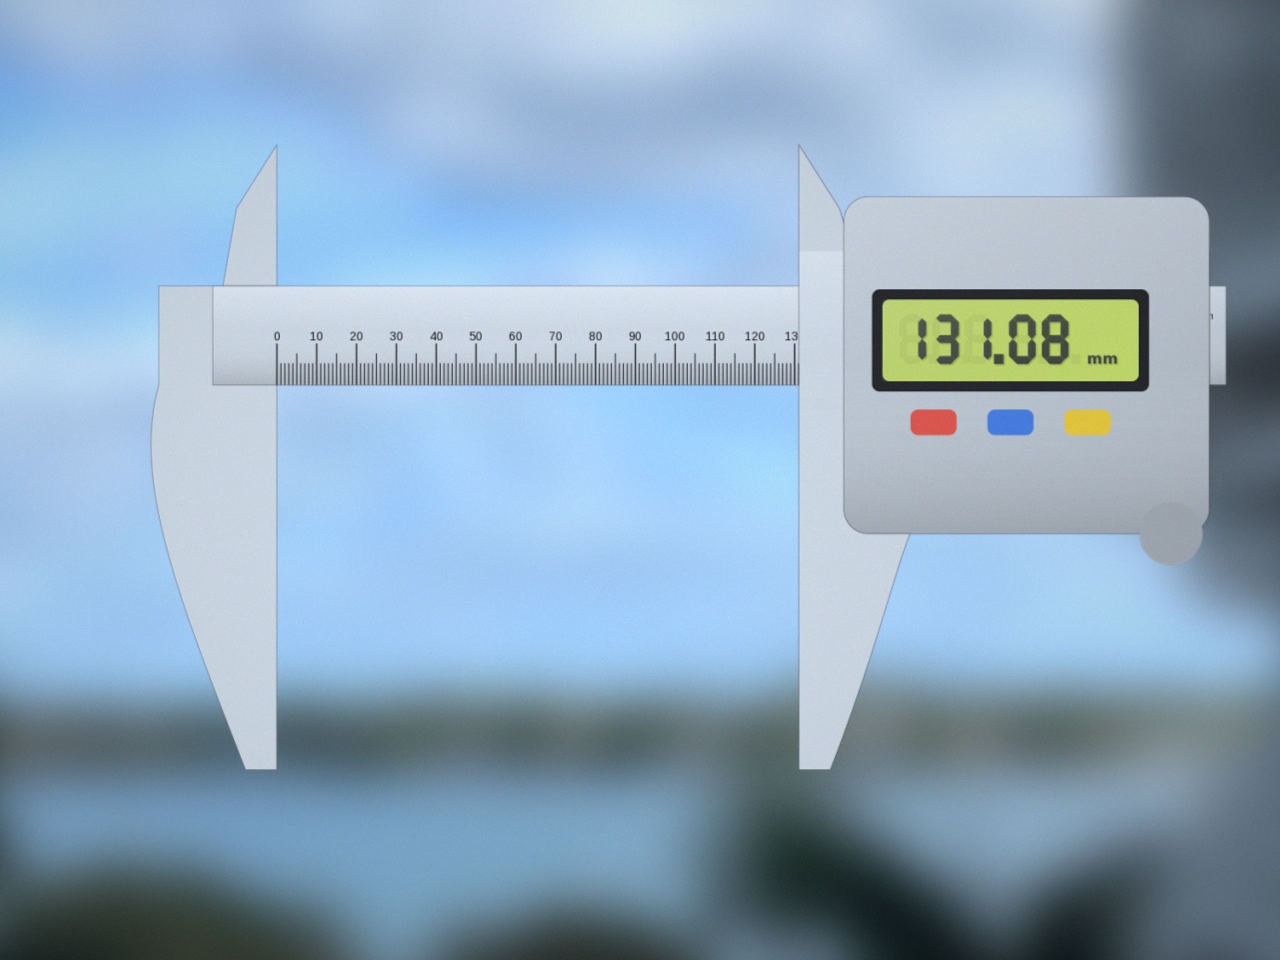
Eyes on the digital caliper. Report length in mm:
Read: 131.08 mm
